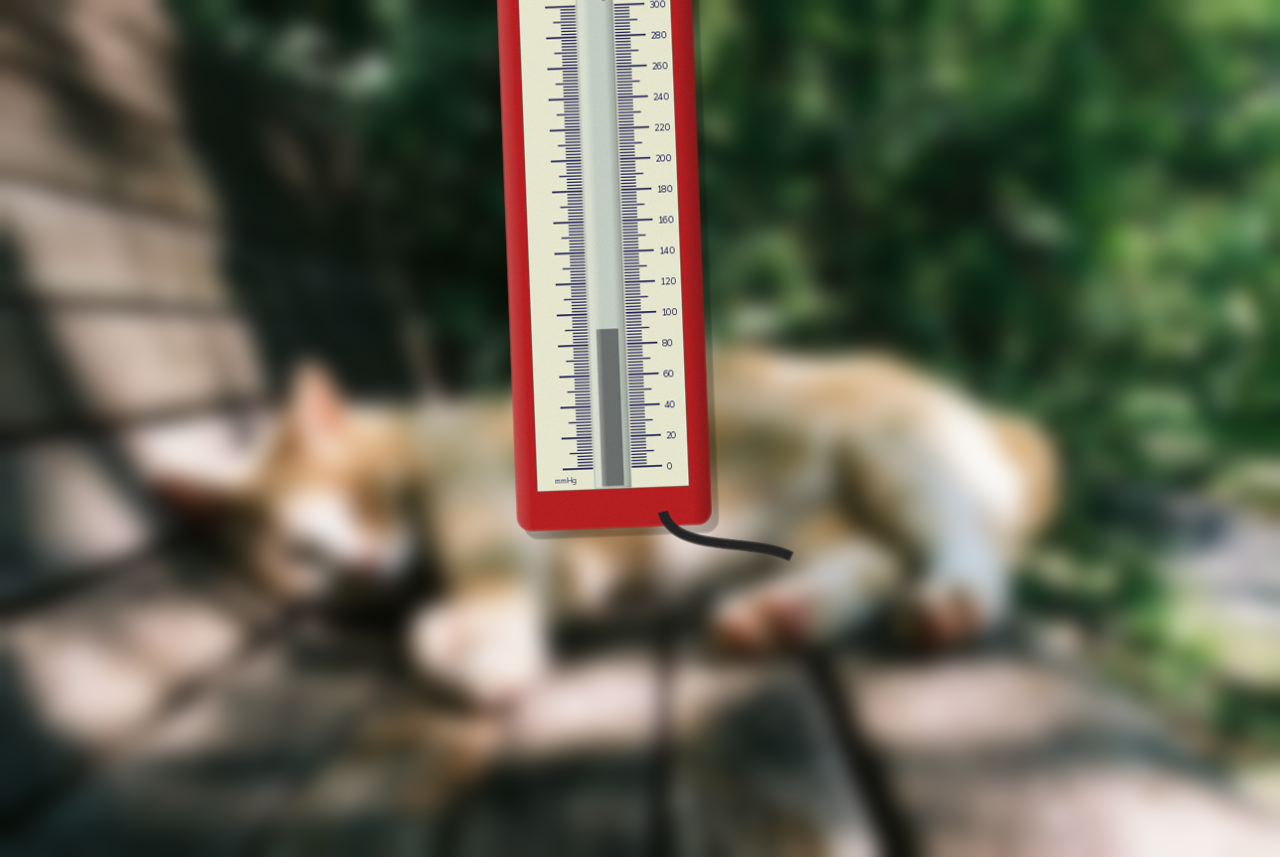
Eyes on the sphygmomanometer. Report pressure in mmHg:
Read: 90 mmHg
